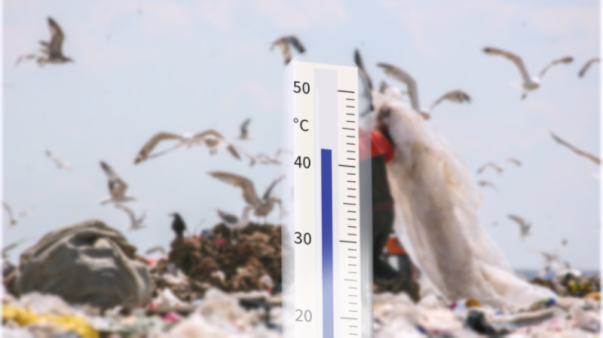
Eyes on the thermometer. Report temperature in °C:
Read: 42 °C
